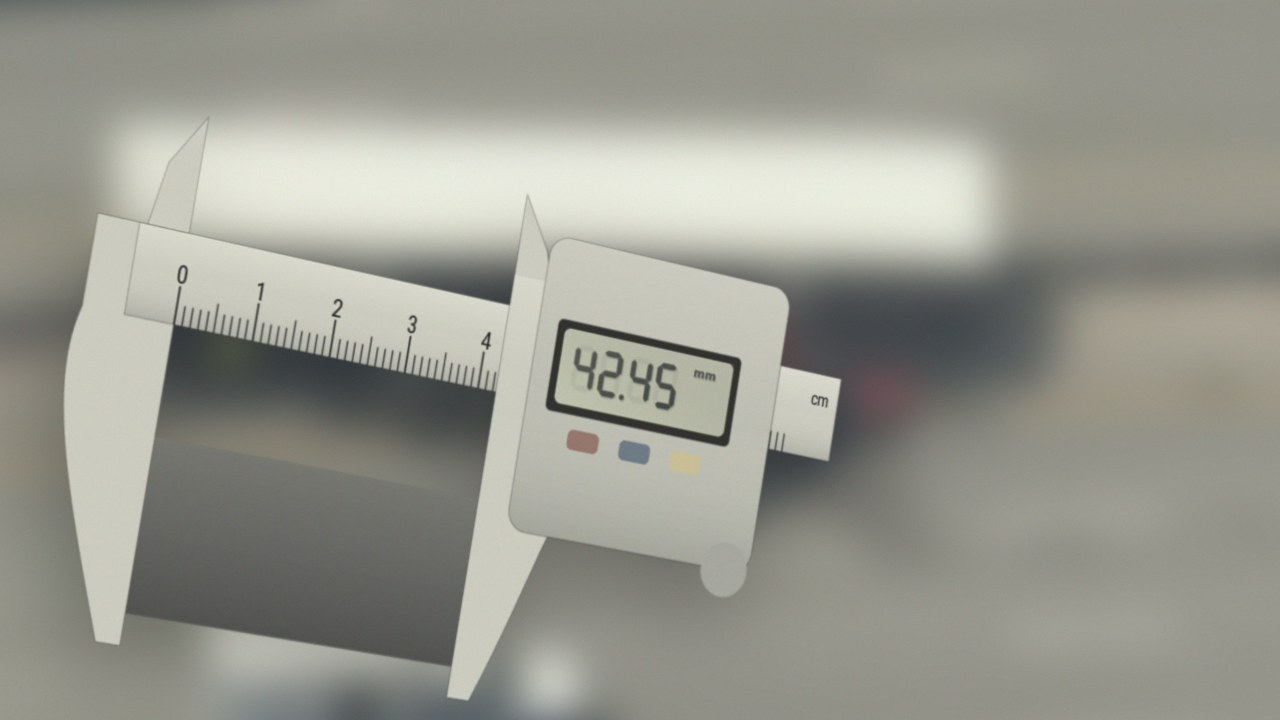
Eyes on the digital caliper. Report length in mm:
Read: 42.45 mm
